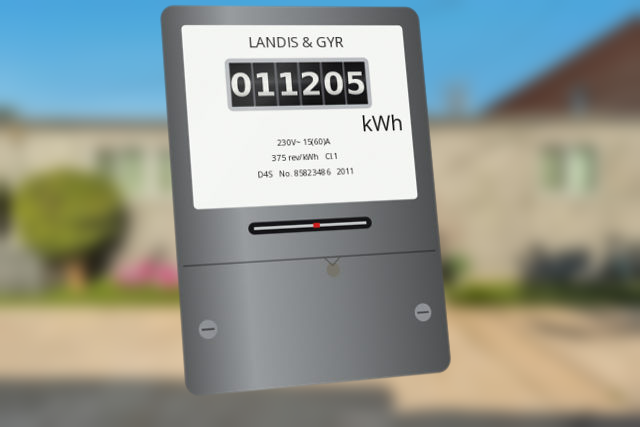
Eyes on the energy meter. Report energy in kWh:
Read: 11205 kWh
